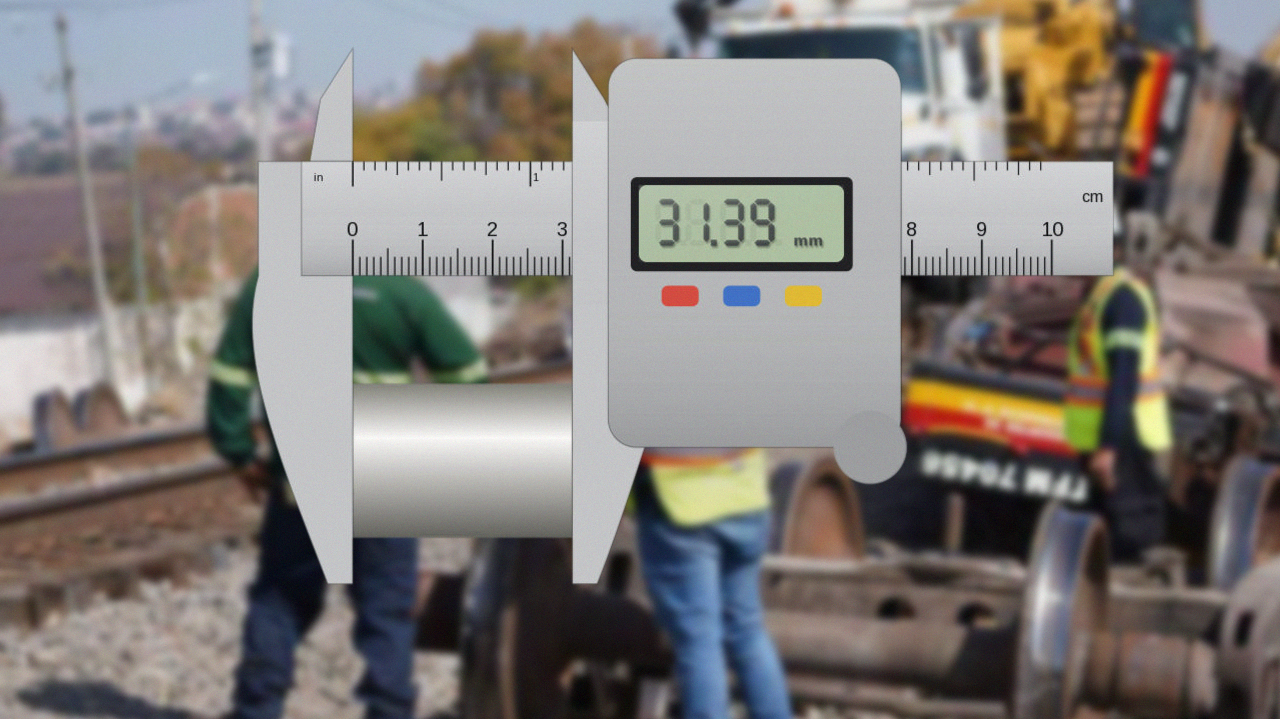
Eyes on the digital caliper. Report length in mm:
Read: 31.39 mm
